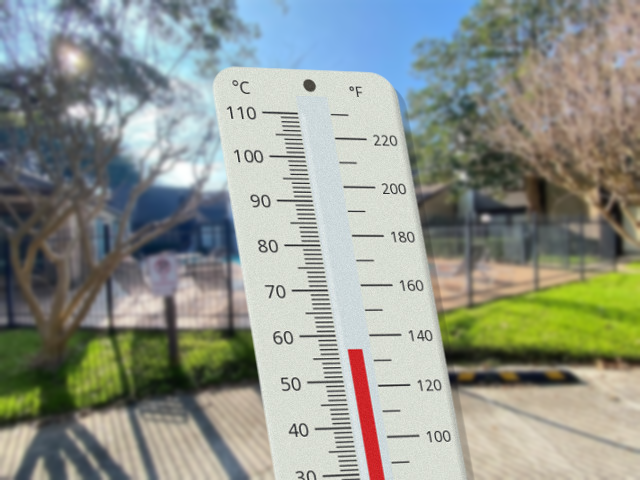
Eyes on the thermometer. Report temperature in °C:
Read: 57 °C
